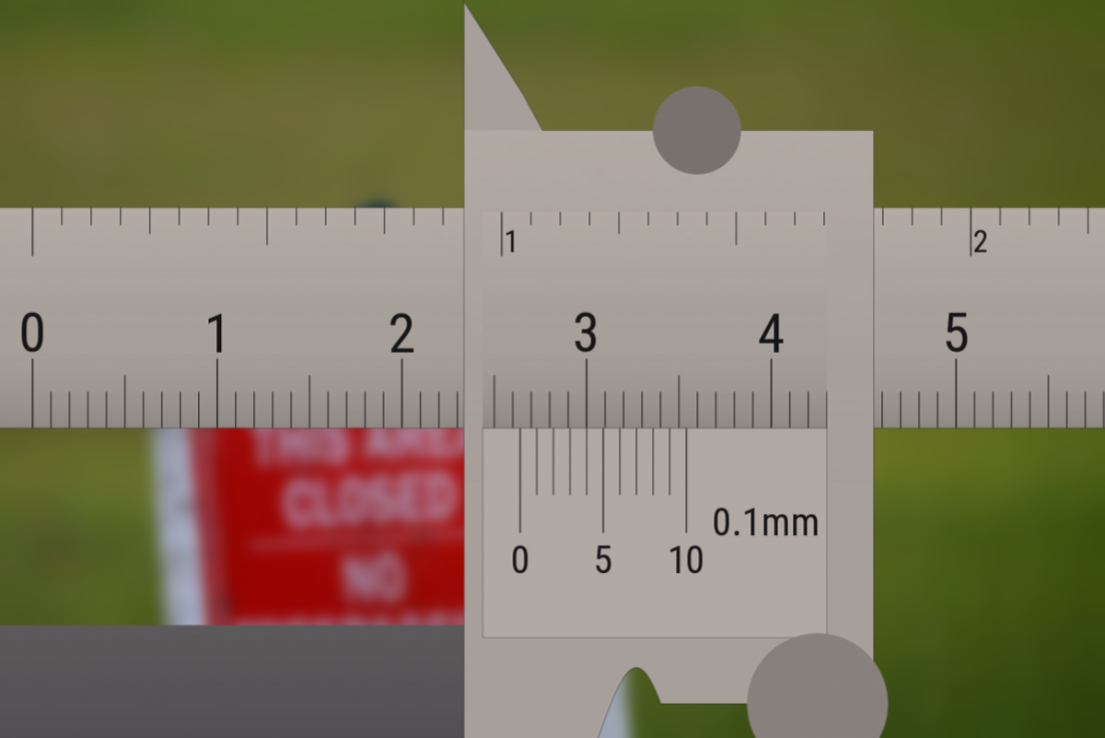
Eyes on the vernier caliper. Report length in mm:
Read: 26.4 mm
